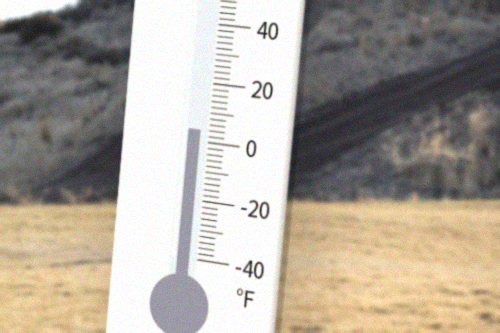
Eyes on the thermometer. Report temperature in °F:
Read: 4 °F
